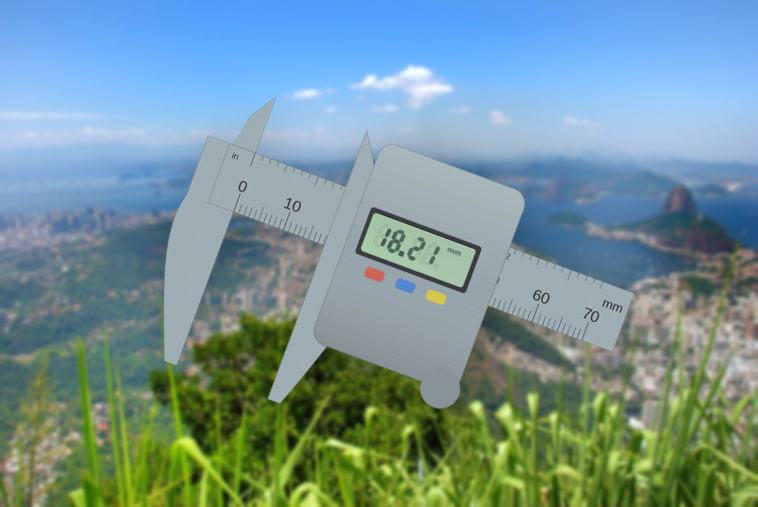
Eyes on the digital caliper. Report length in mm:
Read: 18.21 mm
